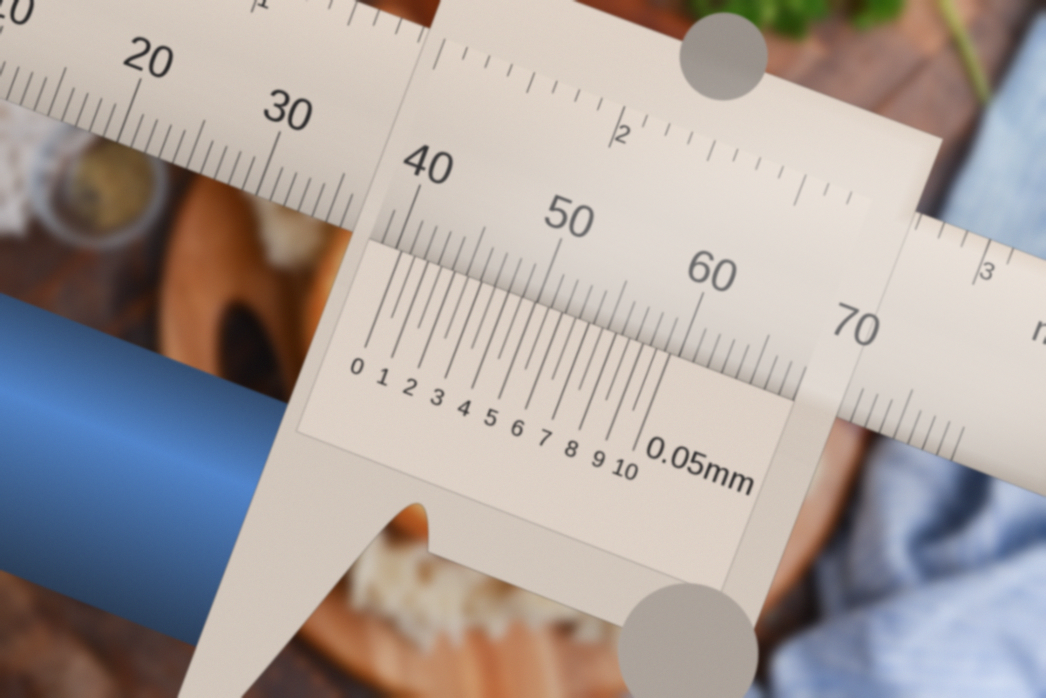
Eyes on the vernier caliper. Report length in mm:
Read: 40.4 mm
